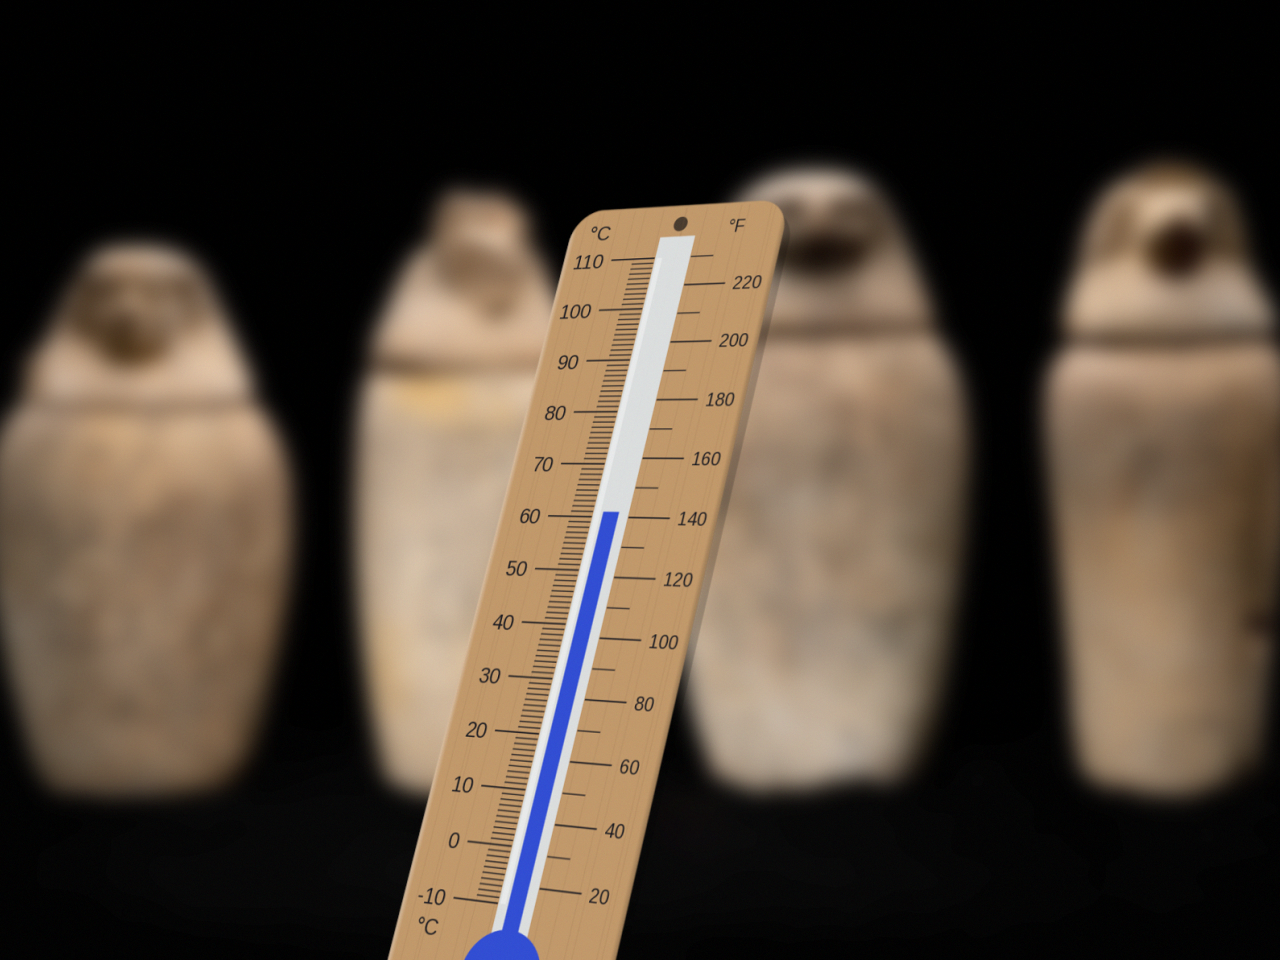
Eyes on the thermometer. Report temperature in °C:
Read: 61 °C
